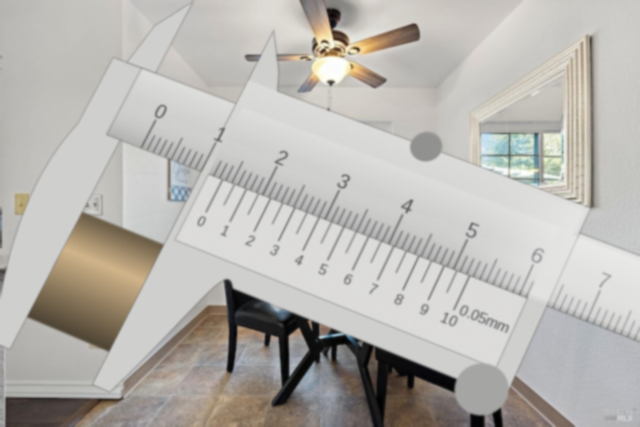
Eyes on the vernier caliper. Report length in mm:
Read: 13.5 mm
